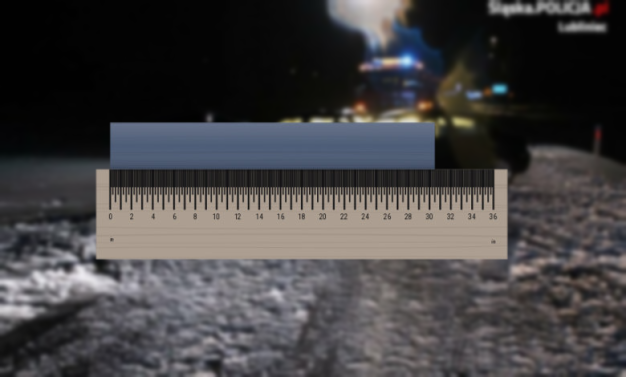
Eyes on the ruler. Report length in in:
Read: 30.5 in
